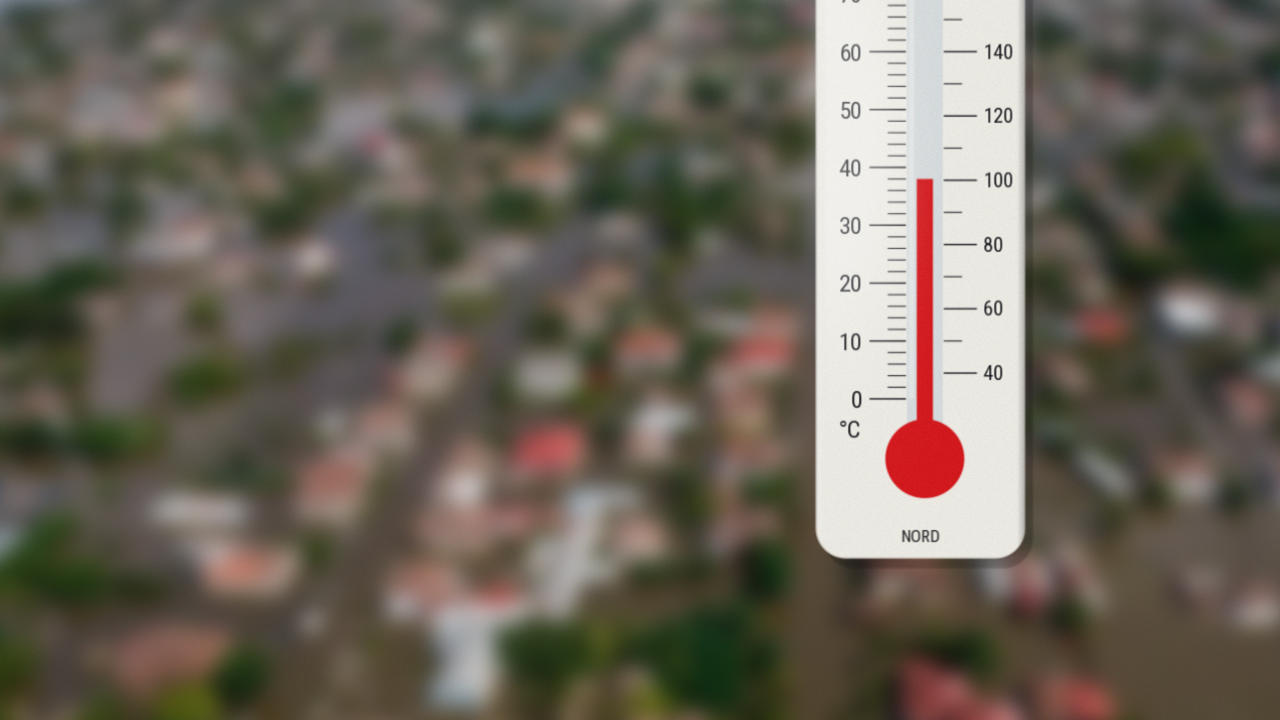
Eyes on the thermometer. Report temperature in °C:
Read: 38 °C
